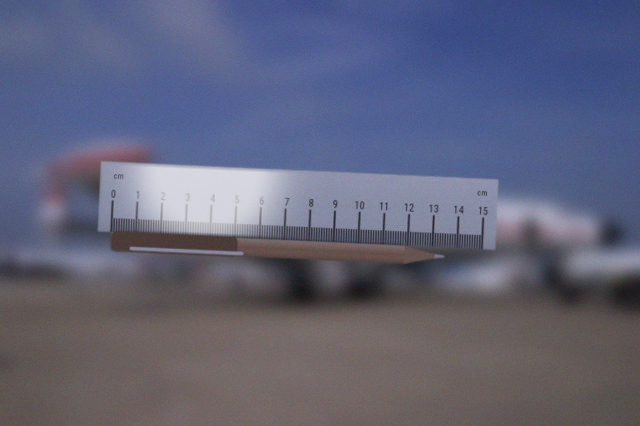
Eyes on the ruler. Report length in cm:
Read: 13.5 cm
